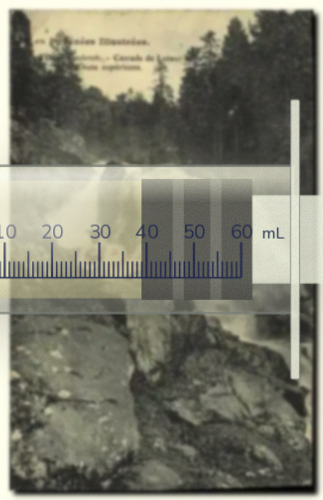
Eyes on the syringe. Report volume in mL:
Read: 39 mL
